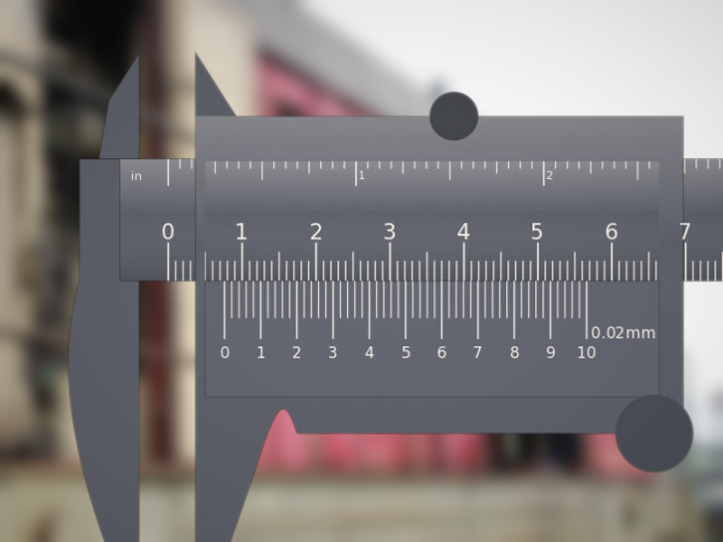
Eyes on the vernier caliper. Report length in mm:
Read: 7.6 mm
